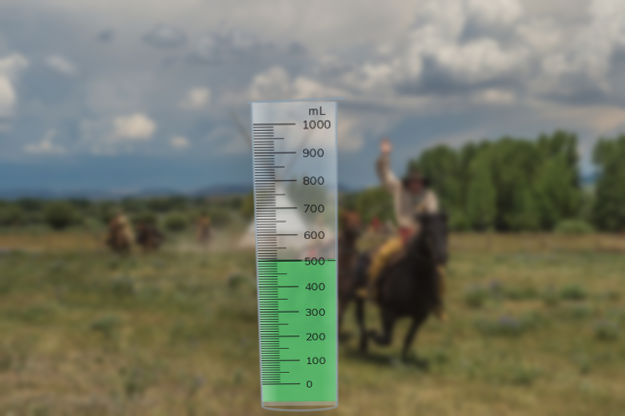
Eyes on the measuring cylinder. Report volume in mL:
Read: 500 mL
